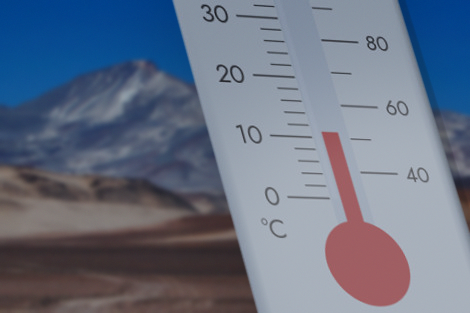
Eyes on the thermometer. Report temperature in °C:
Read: 11 °C
